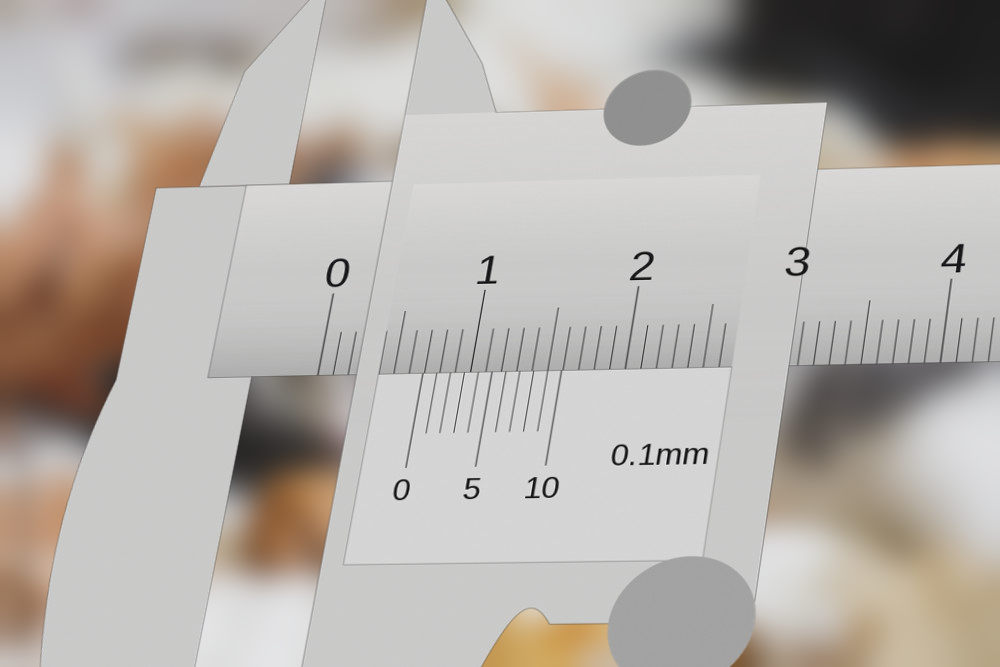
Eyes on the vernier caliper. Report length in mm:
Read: 6.9 mm
